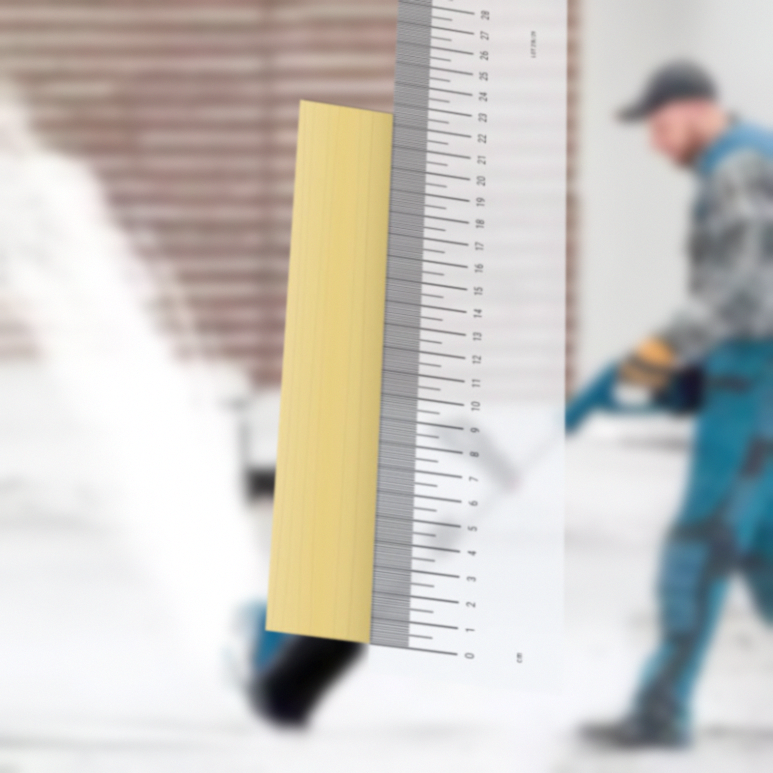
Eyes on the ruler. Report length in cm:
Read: 22.5 cm
